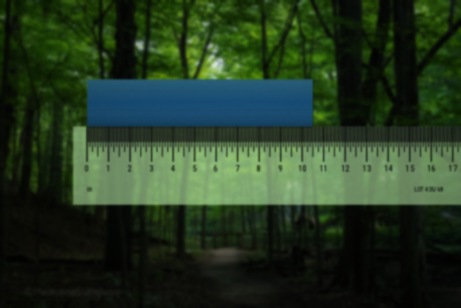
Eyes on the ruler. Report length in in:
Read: 10.5 in
